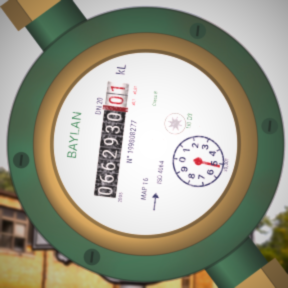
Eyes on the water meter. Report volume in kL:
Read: 662930.015 kL
